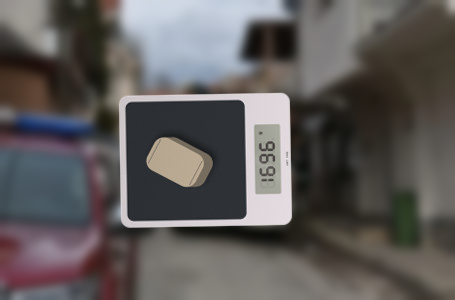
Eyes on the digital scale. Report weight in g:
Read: 1696 g
